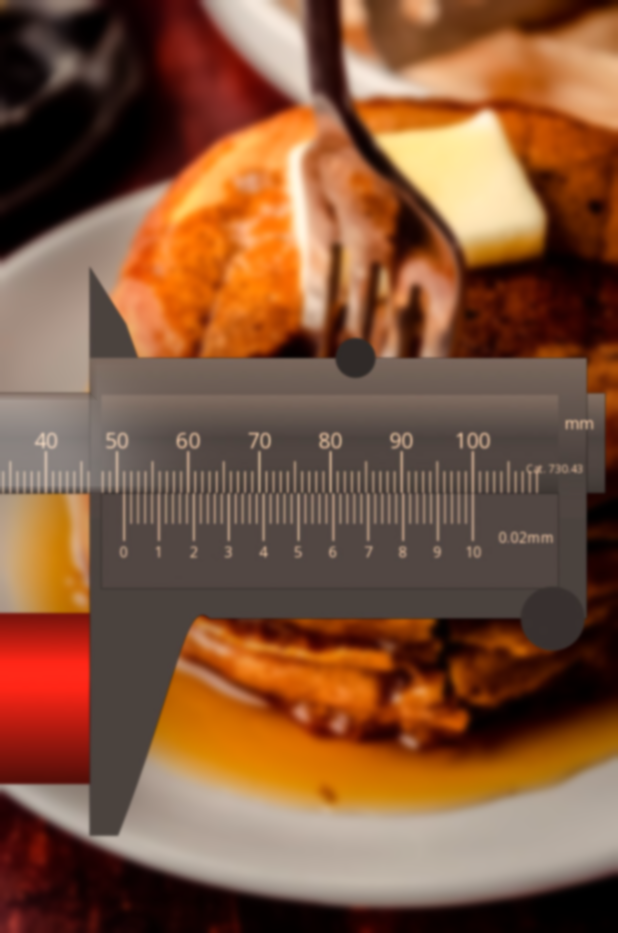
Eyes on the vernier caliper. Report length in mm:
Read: 51.0 mm
